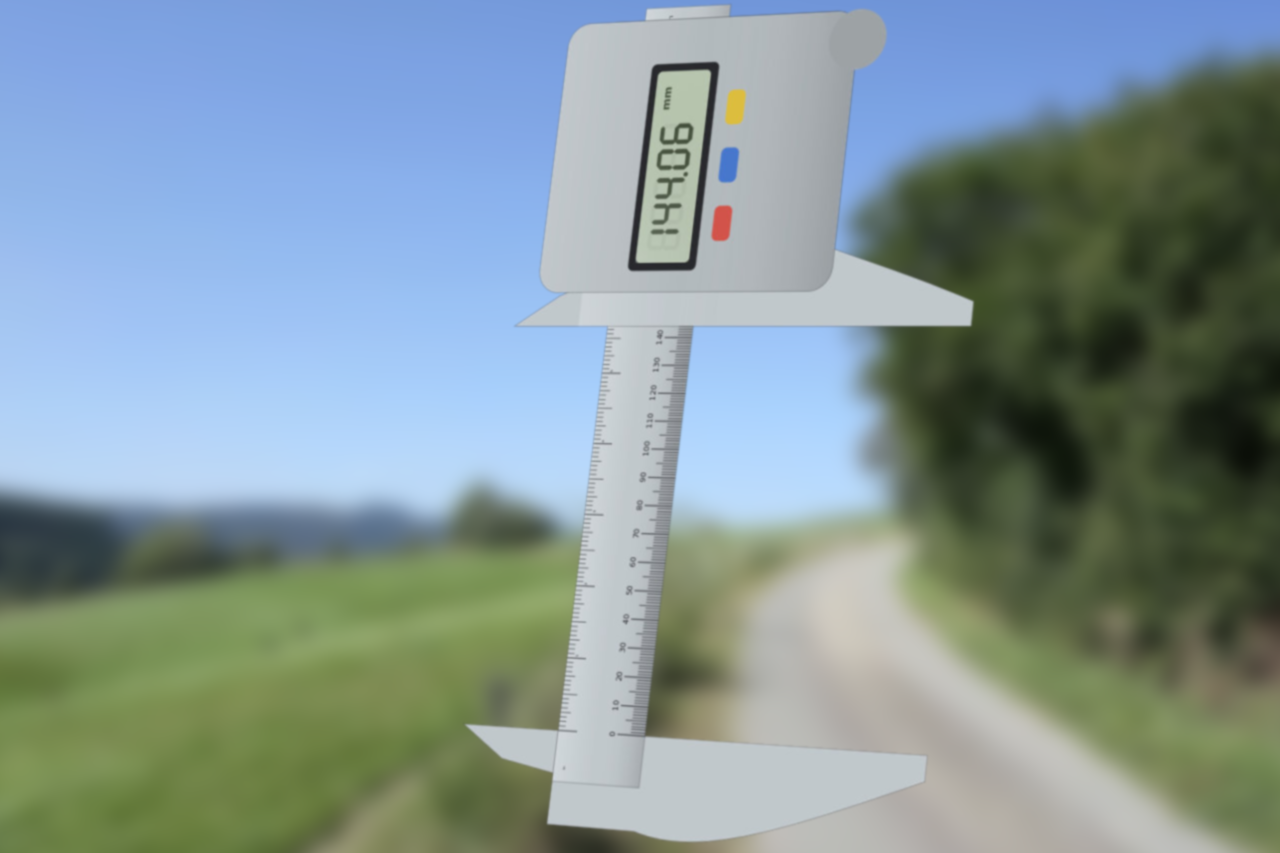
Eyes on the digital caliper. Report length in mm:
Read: 144.06 mm
